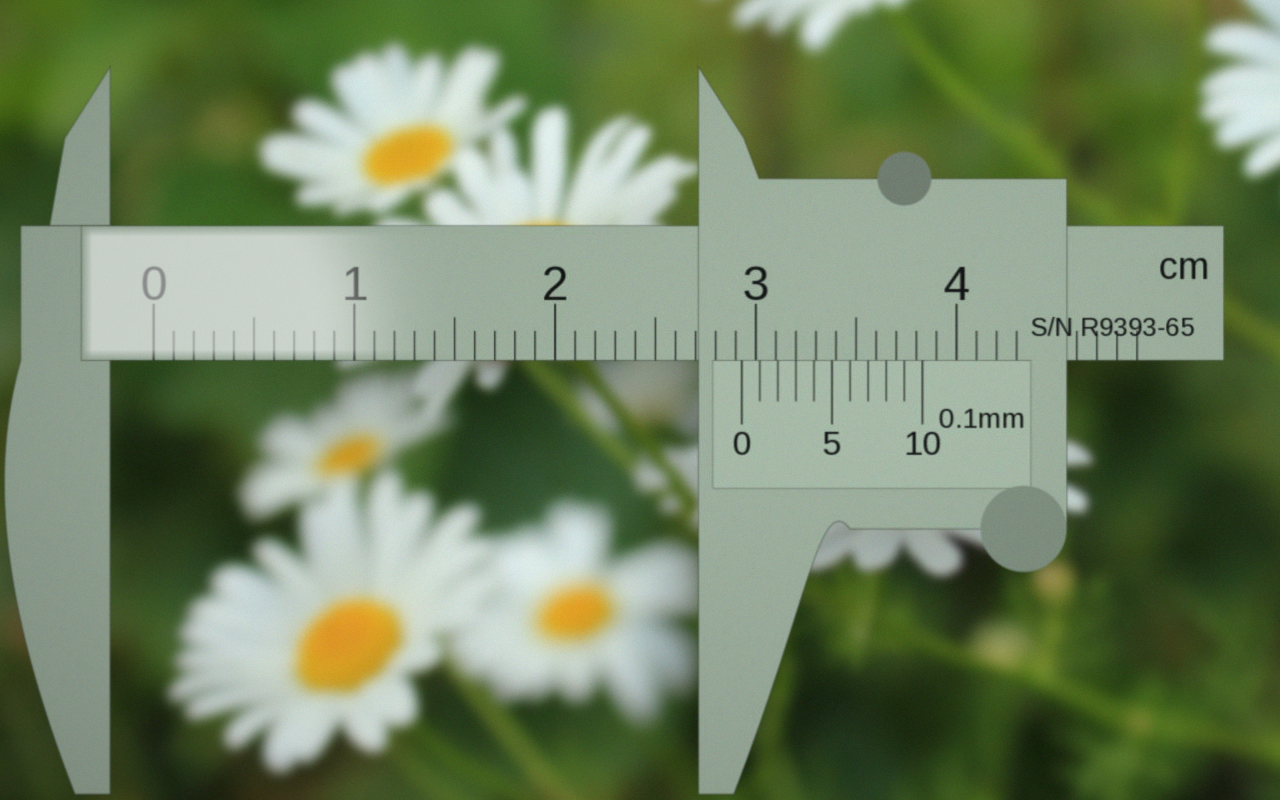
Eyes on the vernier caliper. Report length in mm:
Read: 29.3 mm
